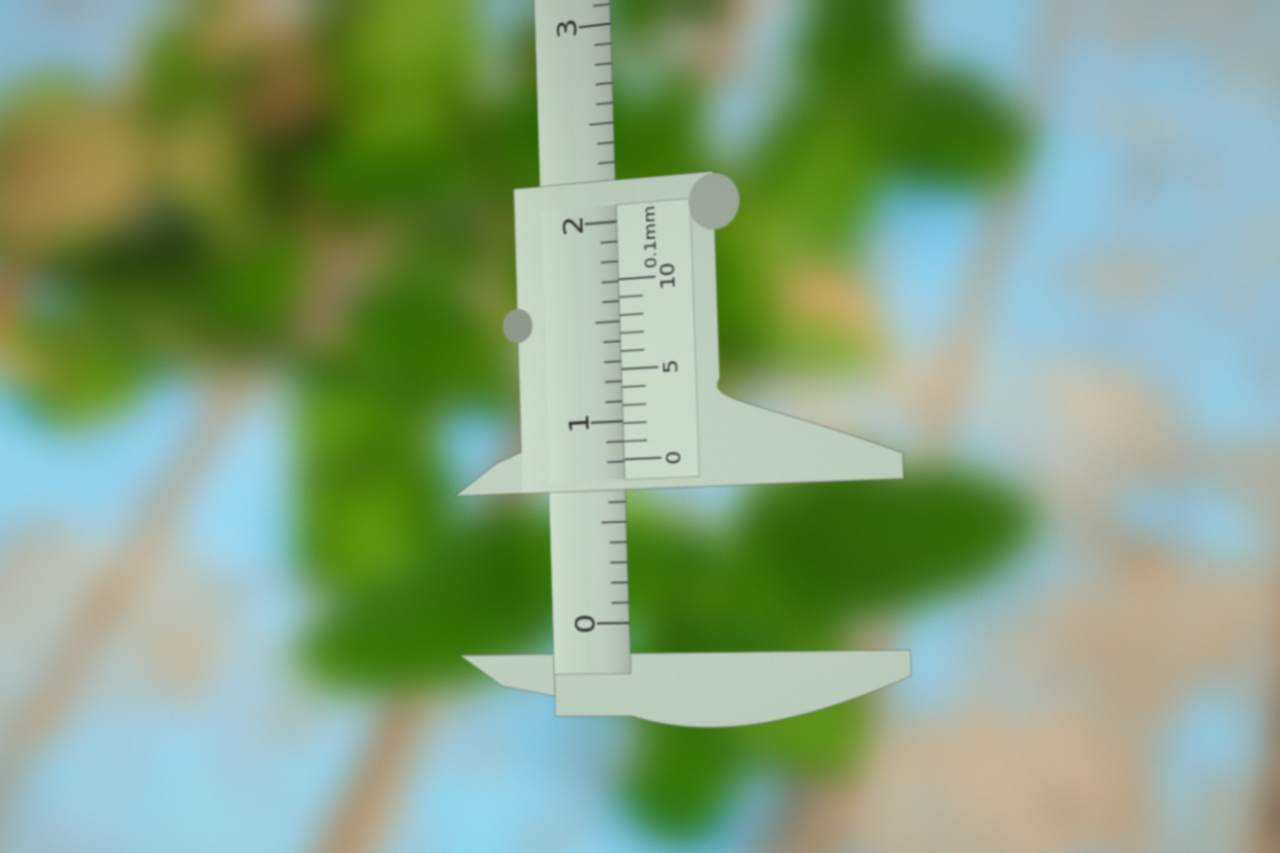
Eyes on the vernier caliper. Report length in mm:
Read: 8.1 mm
